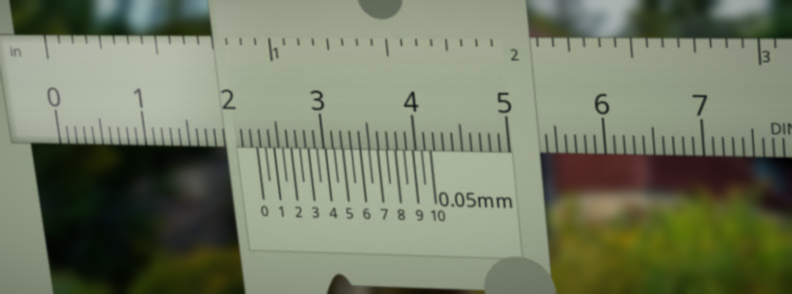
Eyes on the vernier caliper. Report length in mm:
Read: 22.6 mm
